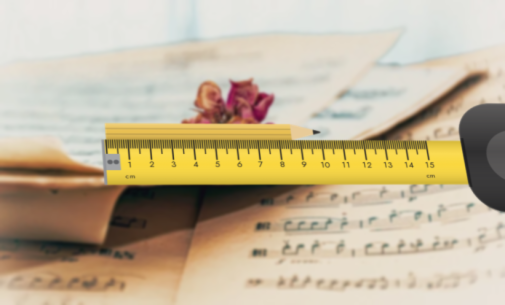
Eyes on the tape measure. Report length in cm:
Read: 10 cm
